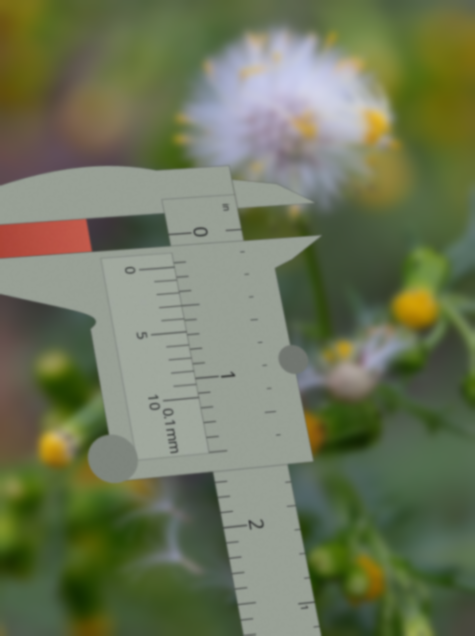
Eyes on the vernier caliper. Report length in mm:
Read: 2.3 mm
